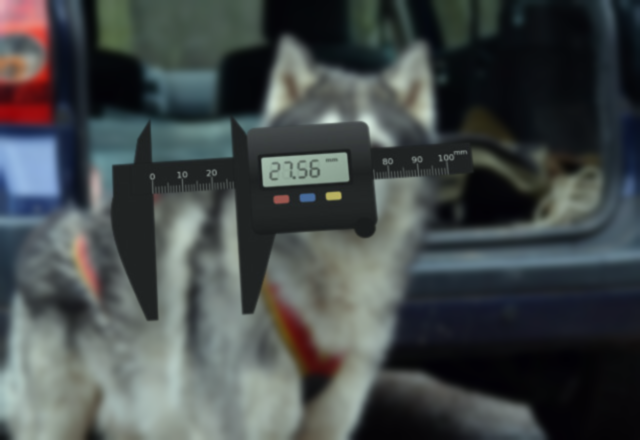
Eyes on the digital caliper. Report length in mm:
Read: 27.56 mm
